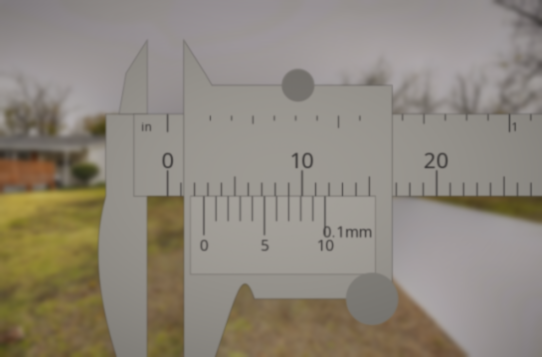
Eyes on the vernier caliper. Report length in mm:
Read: 2.7 mm
